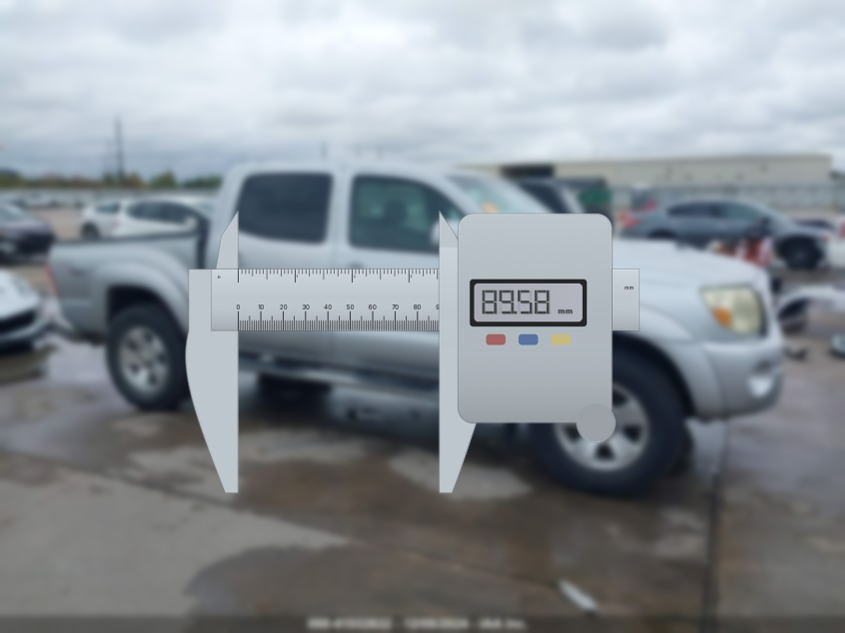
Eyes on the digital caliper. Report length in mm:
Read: 89.58 mm
